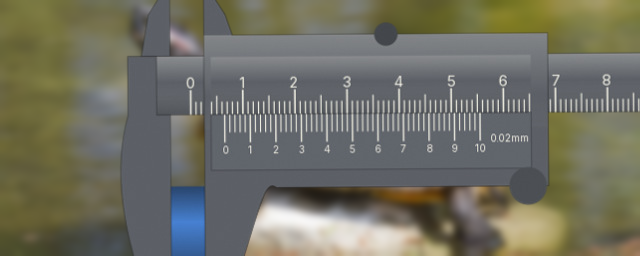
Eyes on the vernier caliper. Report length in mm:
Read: 6.5 mm
